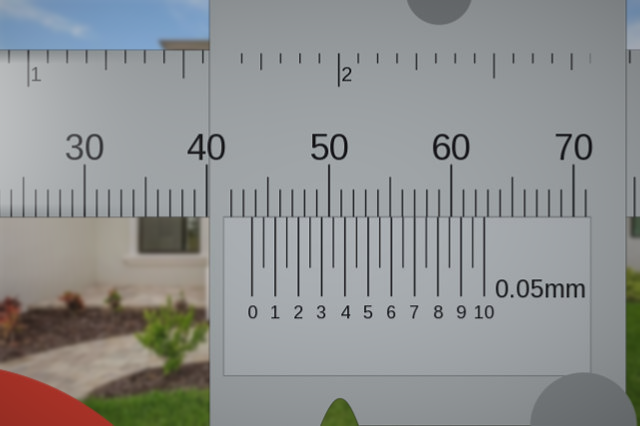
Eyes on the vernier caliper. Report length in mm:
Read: 43.7 mm
